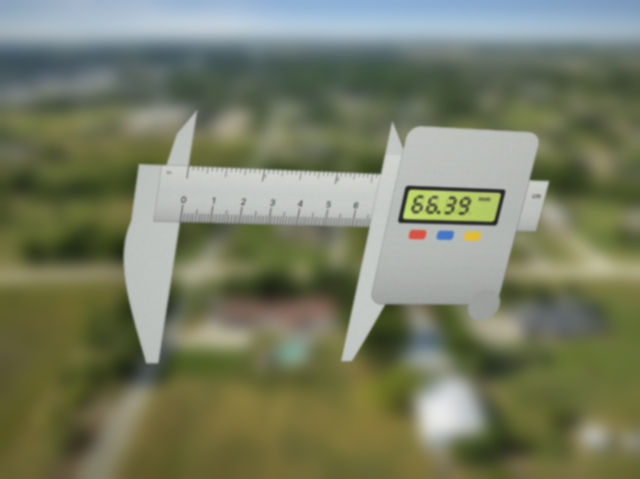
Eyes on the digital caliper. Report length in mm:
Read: 66.39 mm
